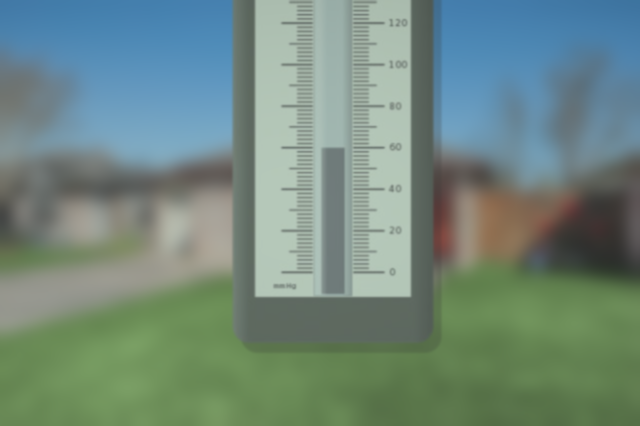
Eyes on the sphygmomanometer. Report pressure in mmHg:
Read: 60 mmHg
